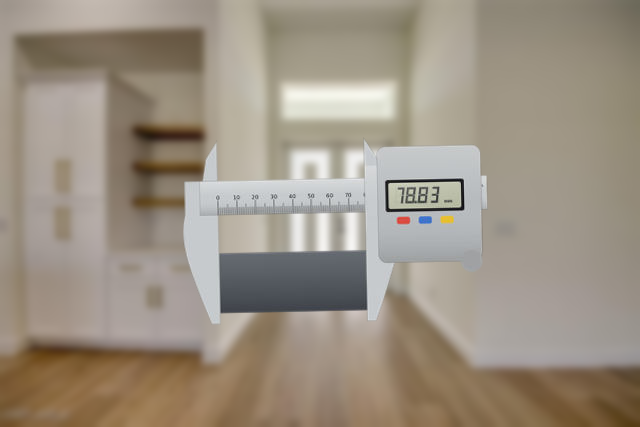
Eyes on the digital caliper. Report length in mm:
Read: 78.83 mm
